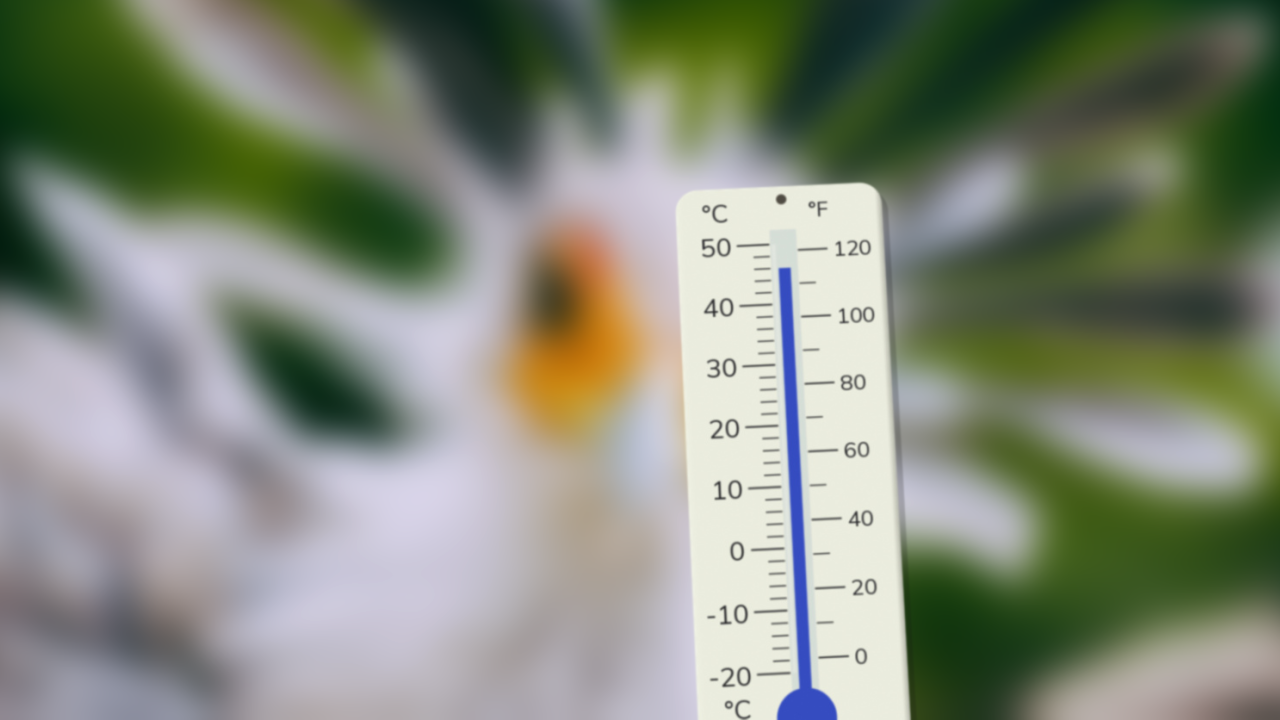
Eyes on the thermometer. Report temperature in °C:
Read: 46 °C
